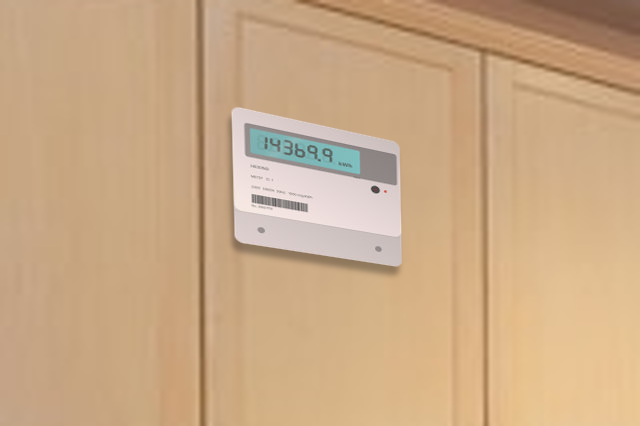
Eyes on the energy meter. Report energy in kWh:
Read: 14369.9 kWh
